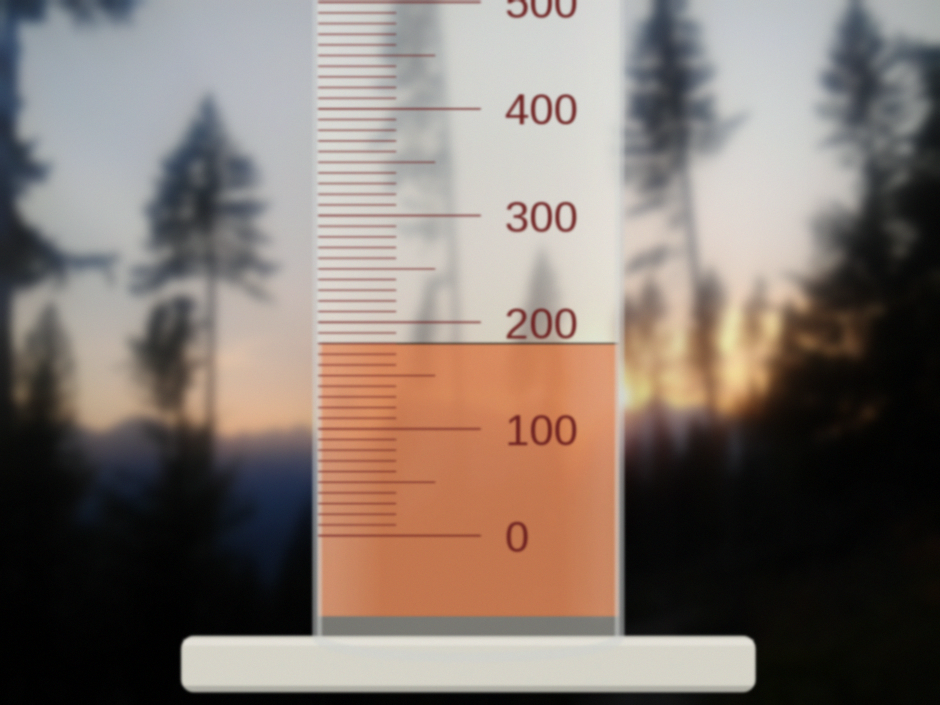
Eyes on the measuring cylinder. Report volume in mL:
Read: 180 mL
